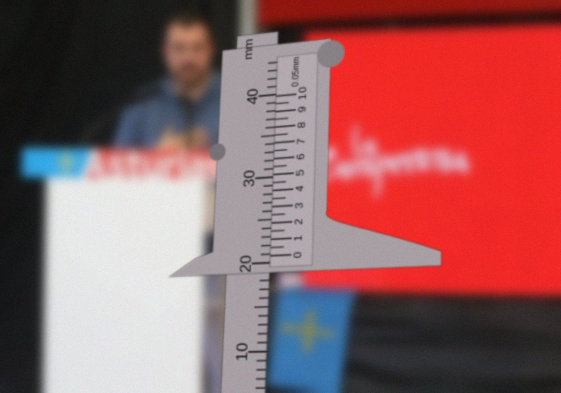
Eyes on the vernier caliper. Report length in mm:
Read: 20.8 mm
